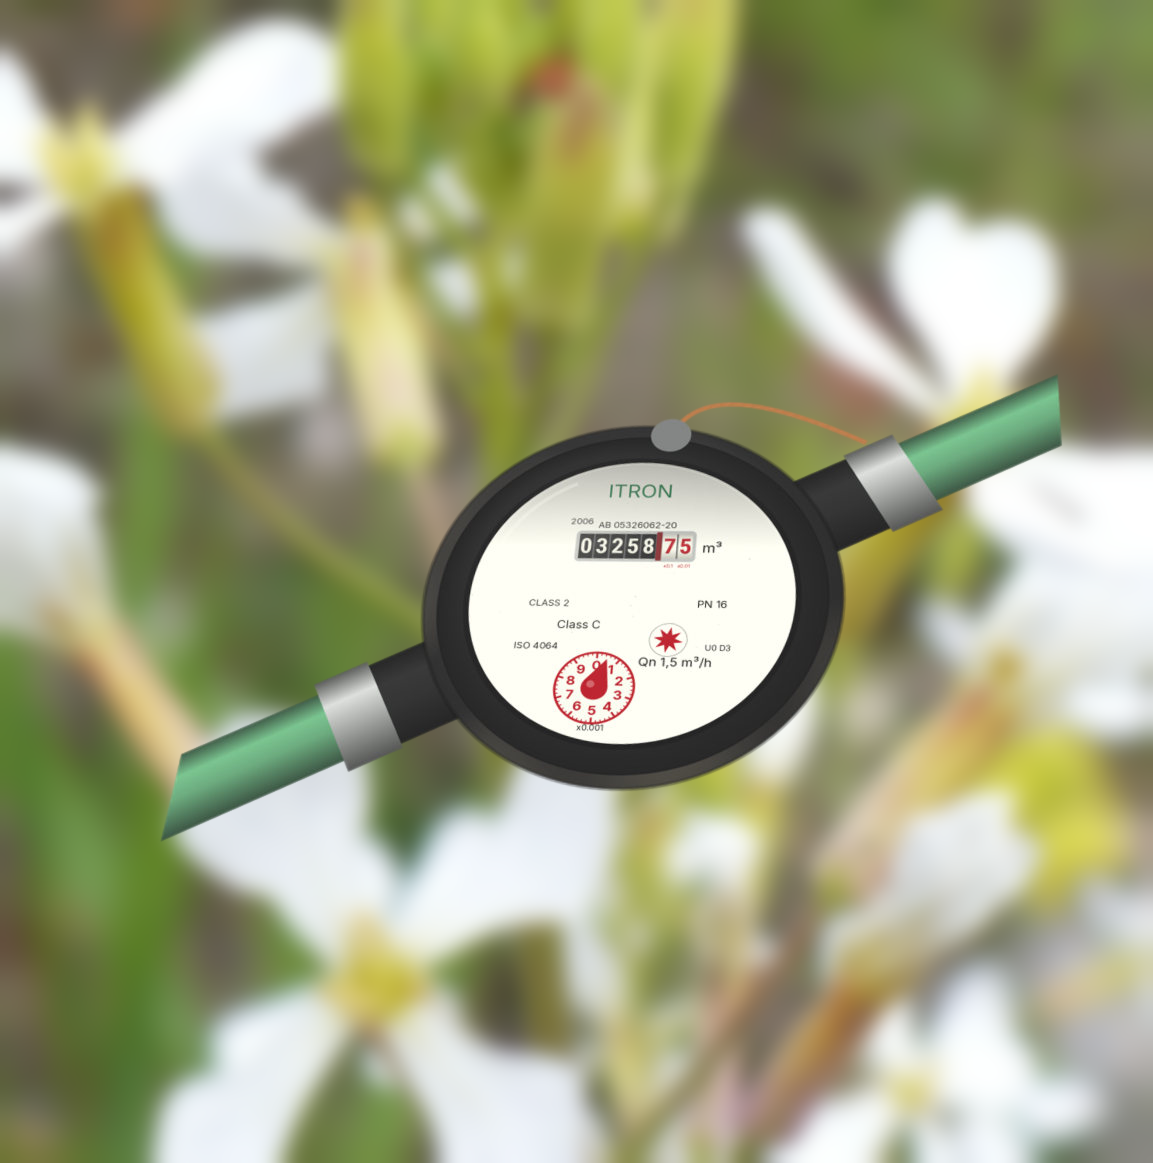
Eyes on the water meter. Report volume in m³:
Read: 3258.750 m³
